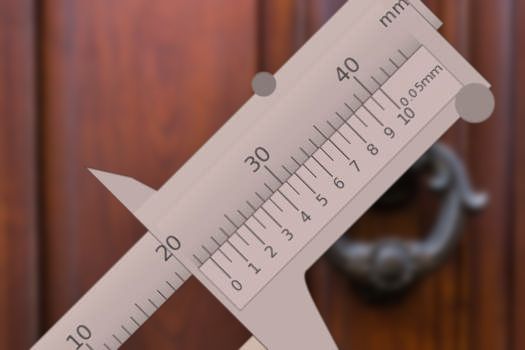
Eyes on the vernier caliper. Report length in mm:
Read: 21.8 mm
